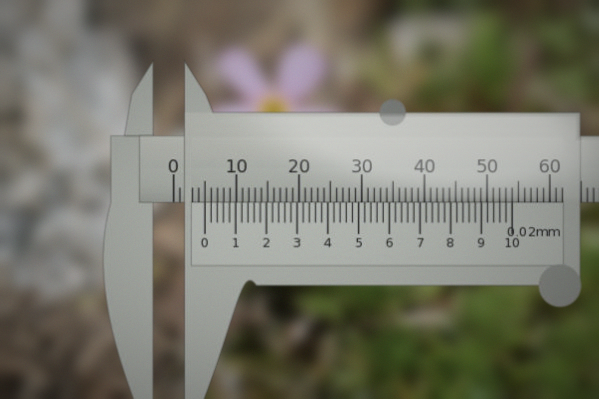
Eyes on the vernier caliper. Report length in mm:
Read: 5.0 mm
